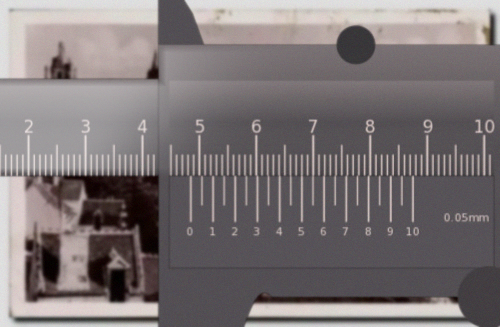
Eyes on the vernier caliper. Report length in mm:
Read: 48.5 mm
